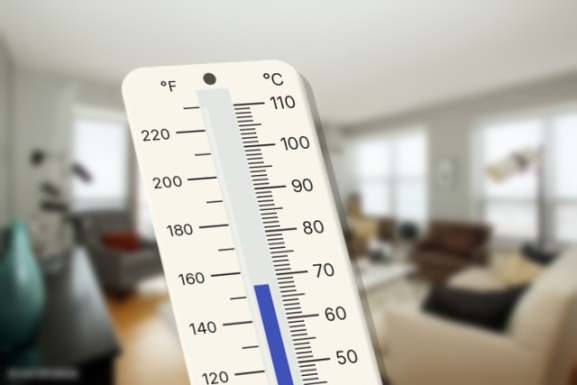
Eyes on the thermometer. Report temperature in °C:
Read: 68 °C
